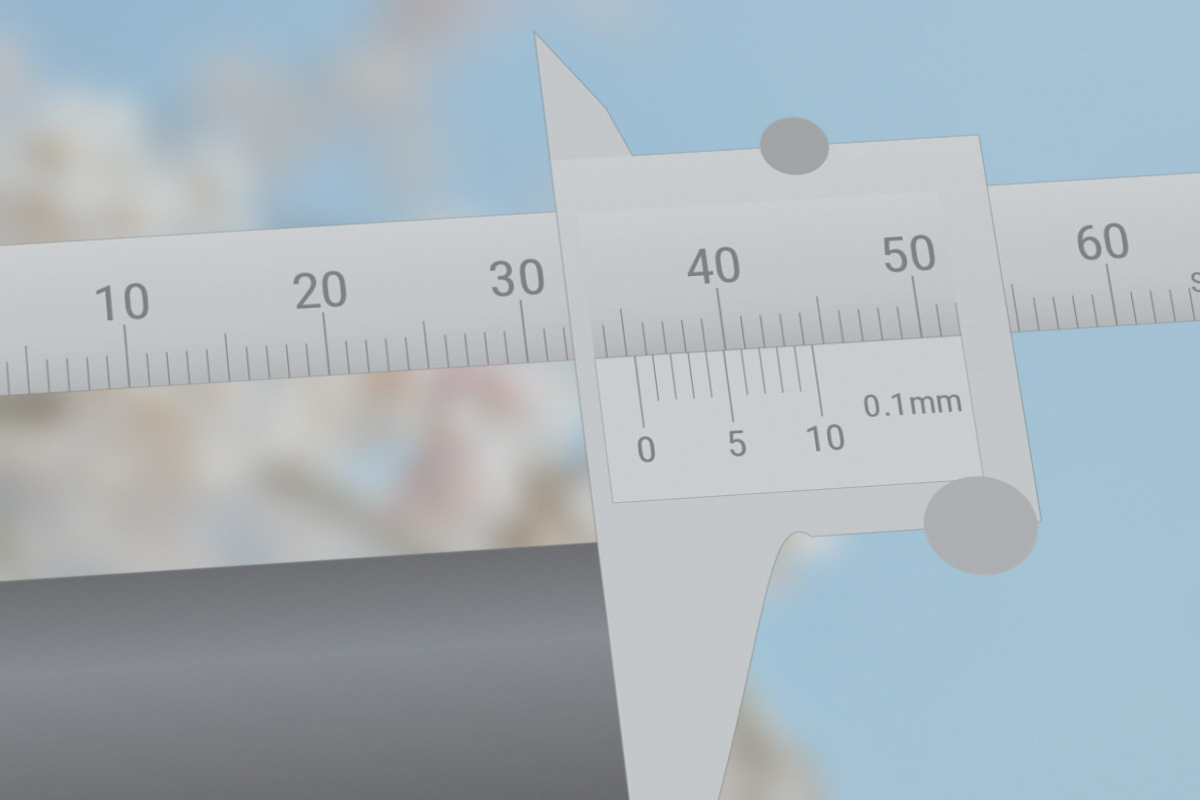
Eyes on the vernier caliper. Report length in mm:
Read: 35.4 mm
